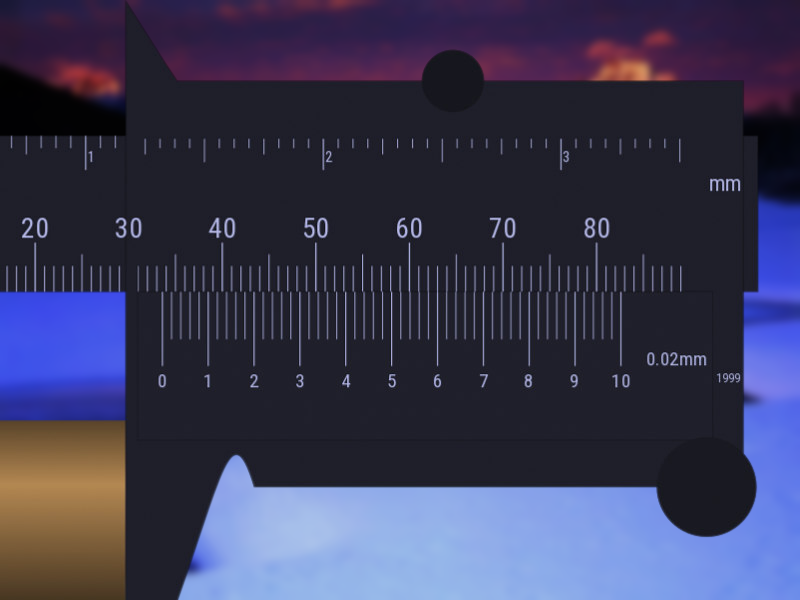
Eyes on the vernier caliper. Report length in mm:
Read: 33.6 mm
